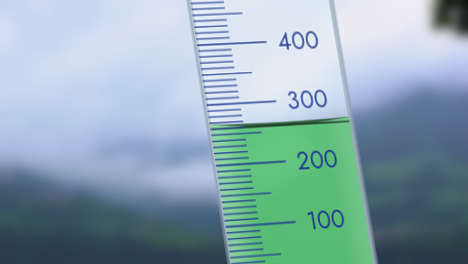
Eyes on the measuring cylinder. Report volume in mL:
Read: 260 mL
